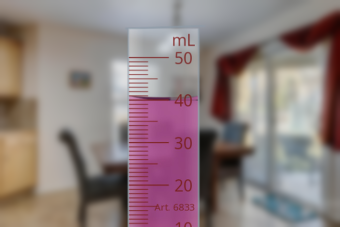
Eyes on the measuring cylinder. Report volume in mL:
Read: 40 mL
